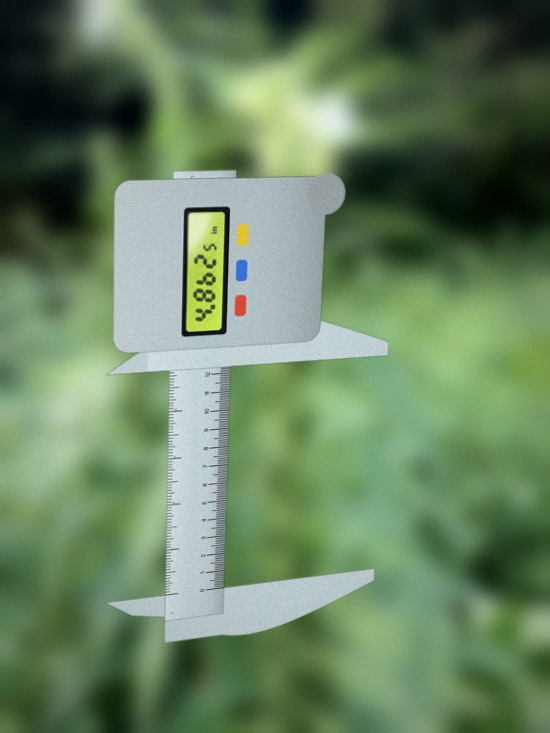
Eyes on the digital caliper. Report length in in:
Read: 4.8625 in
